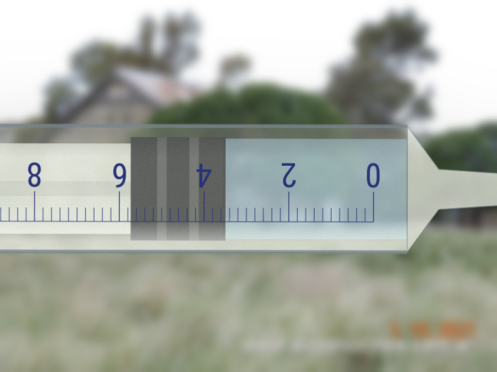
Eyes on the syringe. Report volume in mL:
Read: 3.5 mL
